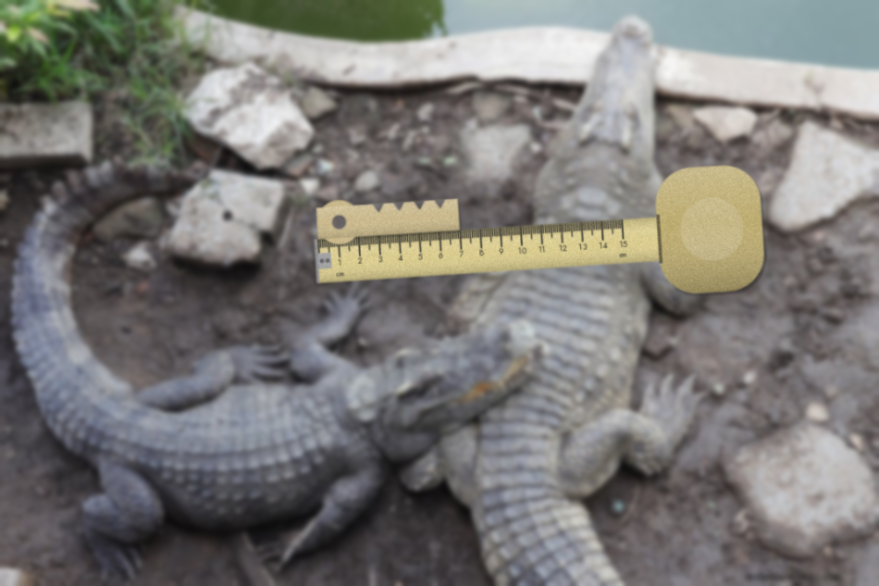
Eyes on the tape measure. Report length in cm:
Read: 7 cm
